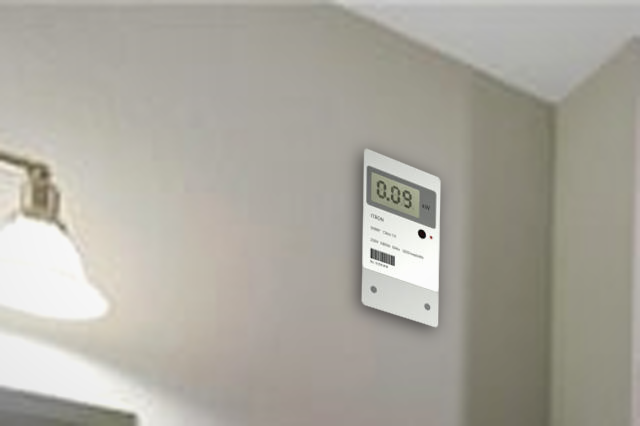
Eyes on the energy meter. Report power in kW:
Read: 0.09 kW
